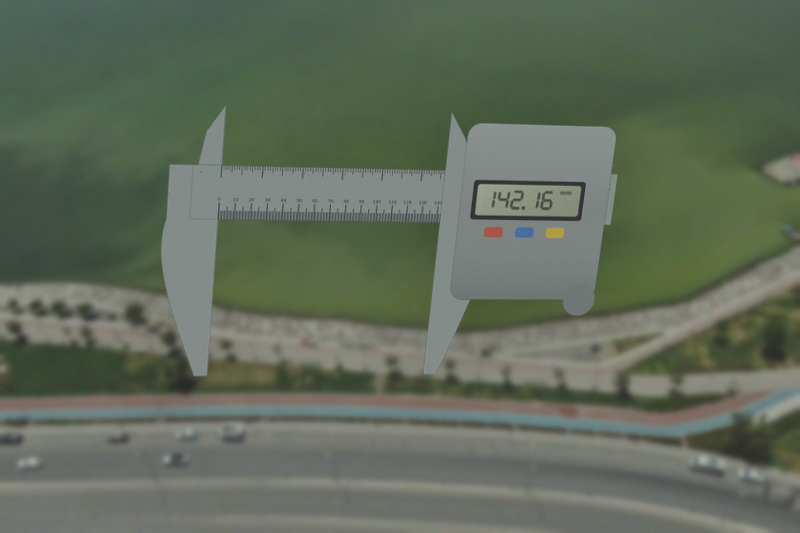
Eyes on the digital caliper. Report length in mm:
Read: 142.16 mm
